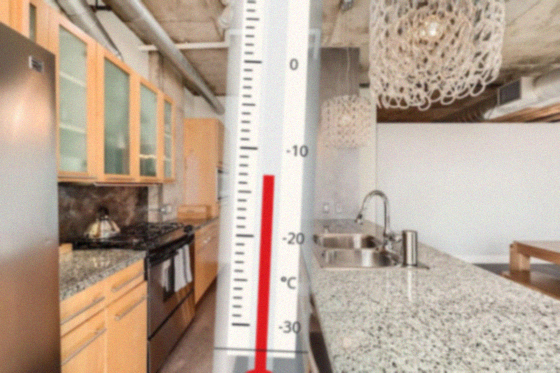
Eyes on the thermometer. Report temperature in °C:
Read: -13 °C
